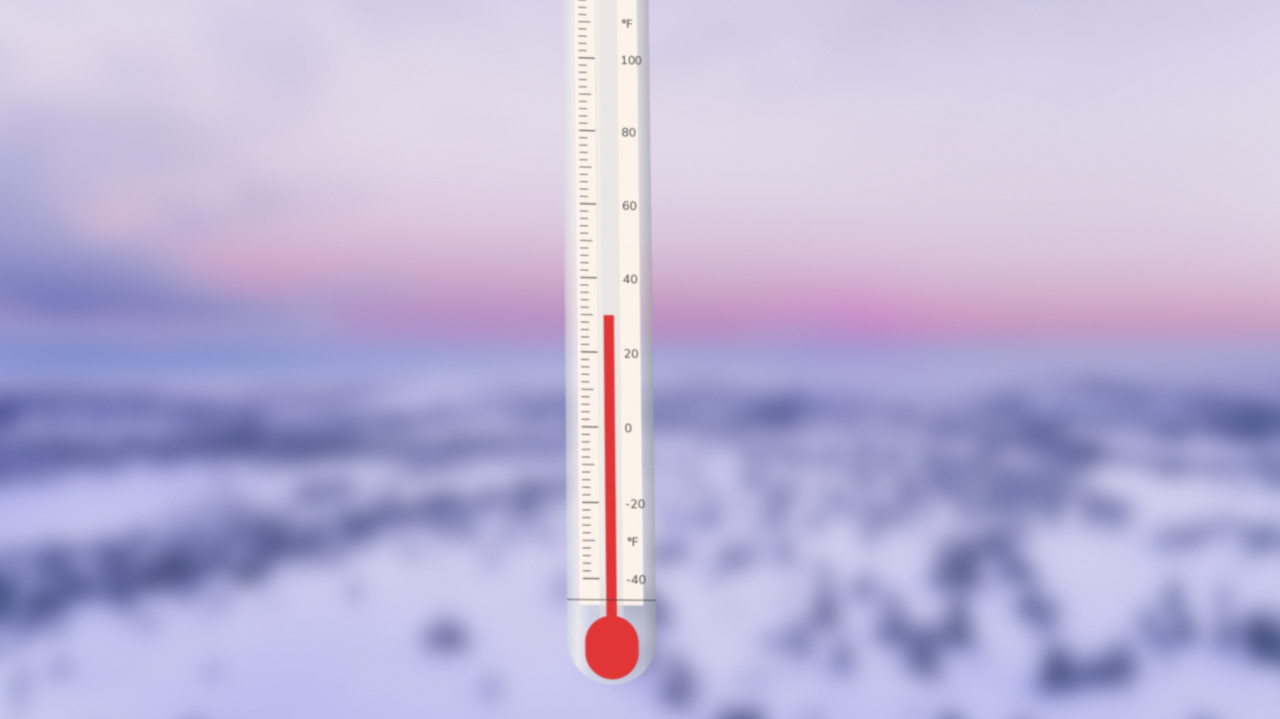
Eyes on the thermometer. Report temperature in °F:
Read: 30 °F
